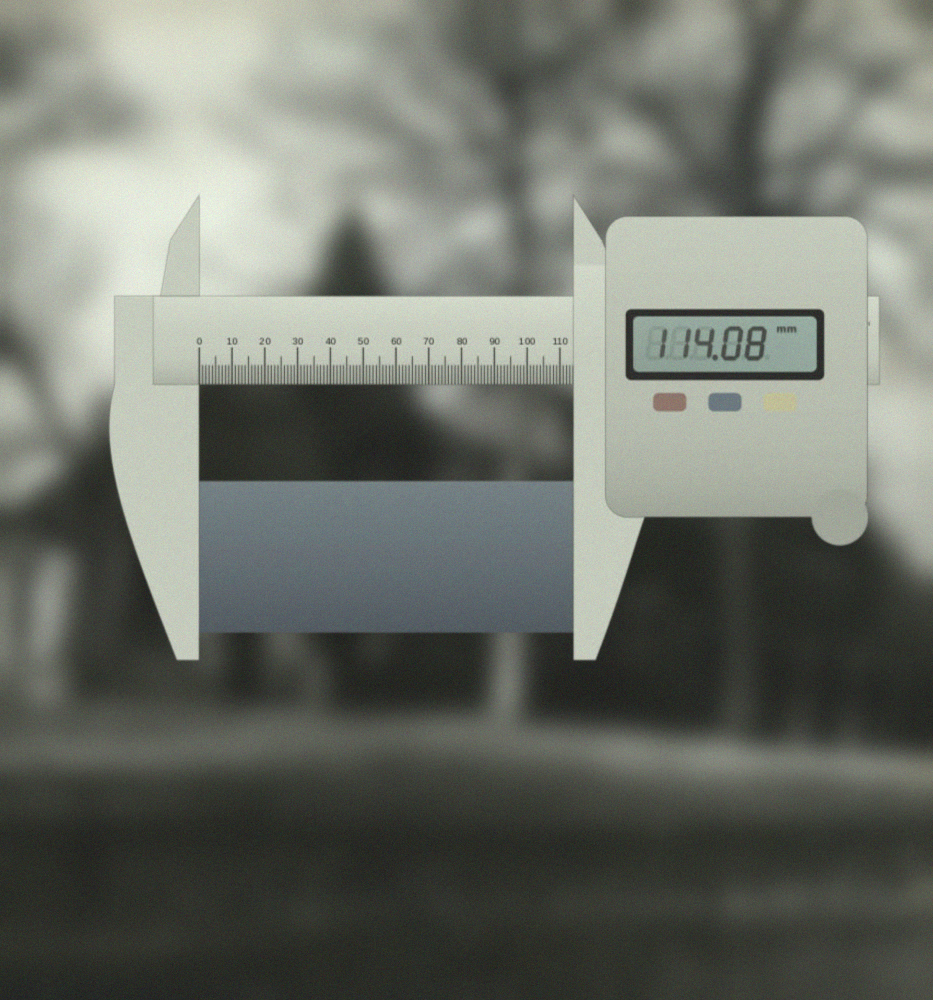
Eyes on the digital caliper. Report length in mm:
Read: 114.08 mm
